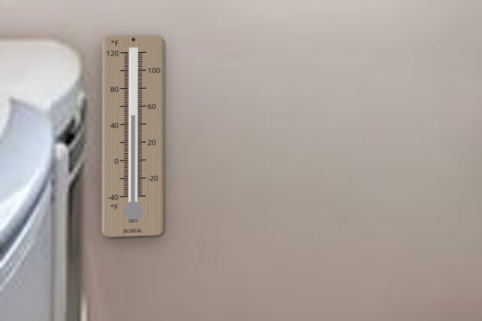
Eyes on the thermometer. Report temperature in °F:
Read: 50 °F
